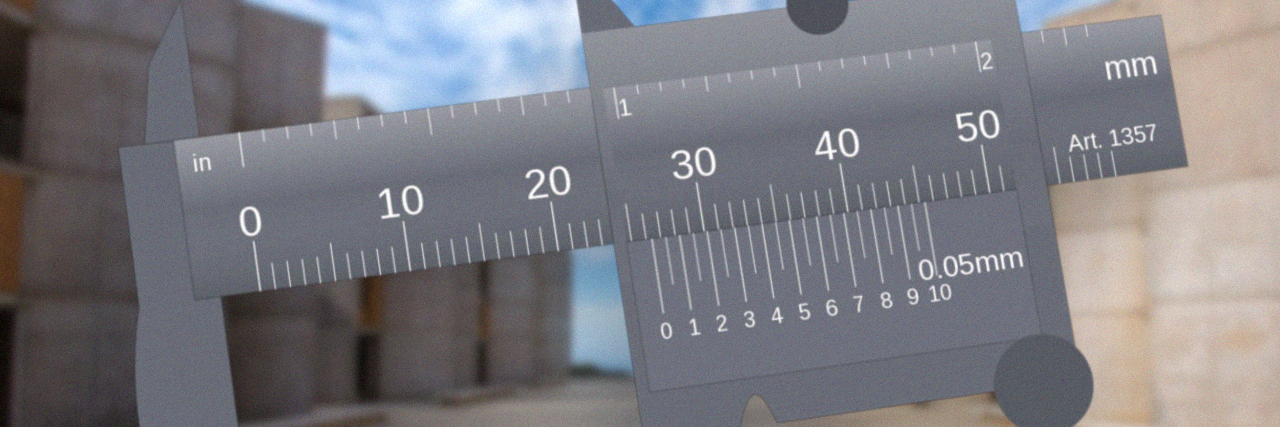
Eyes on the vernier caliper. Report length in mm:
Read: 26.4 mm
